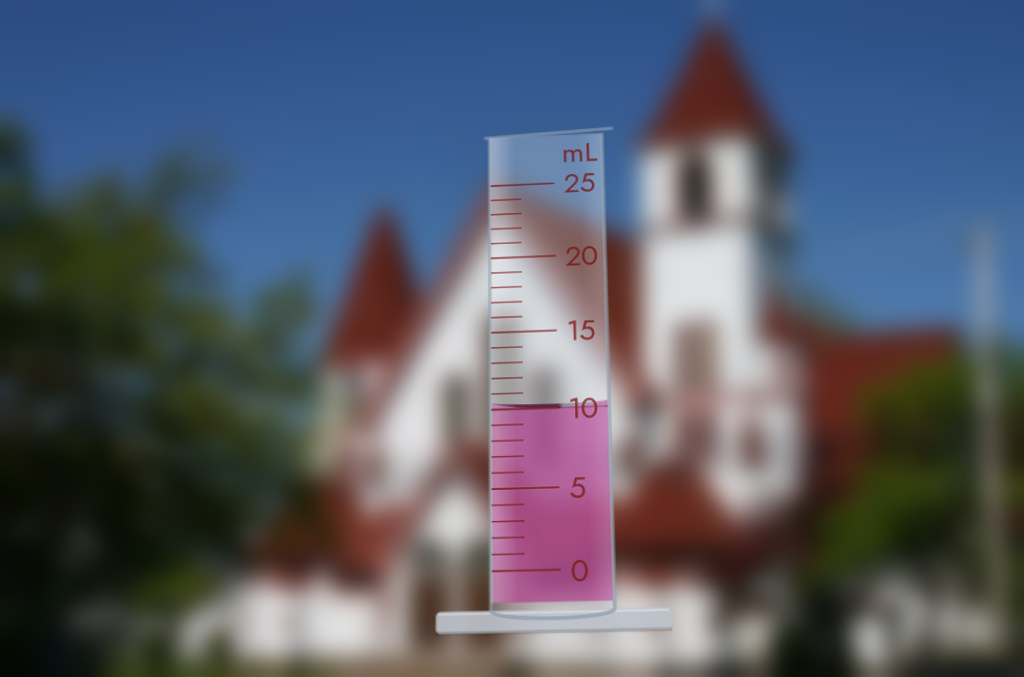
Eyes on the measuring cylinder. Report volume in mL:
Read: 10 mL
